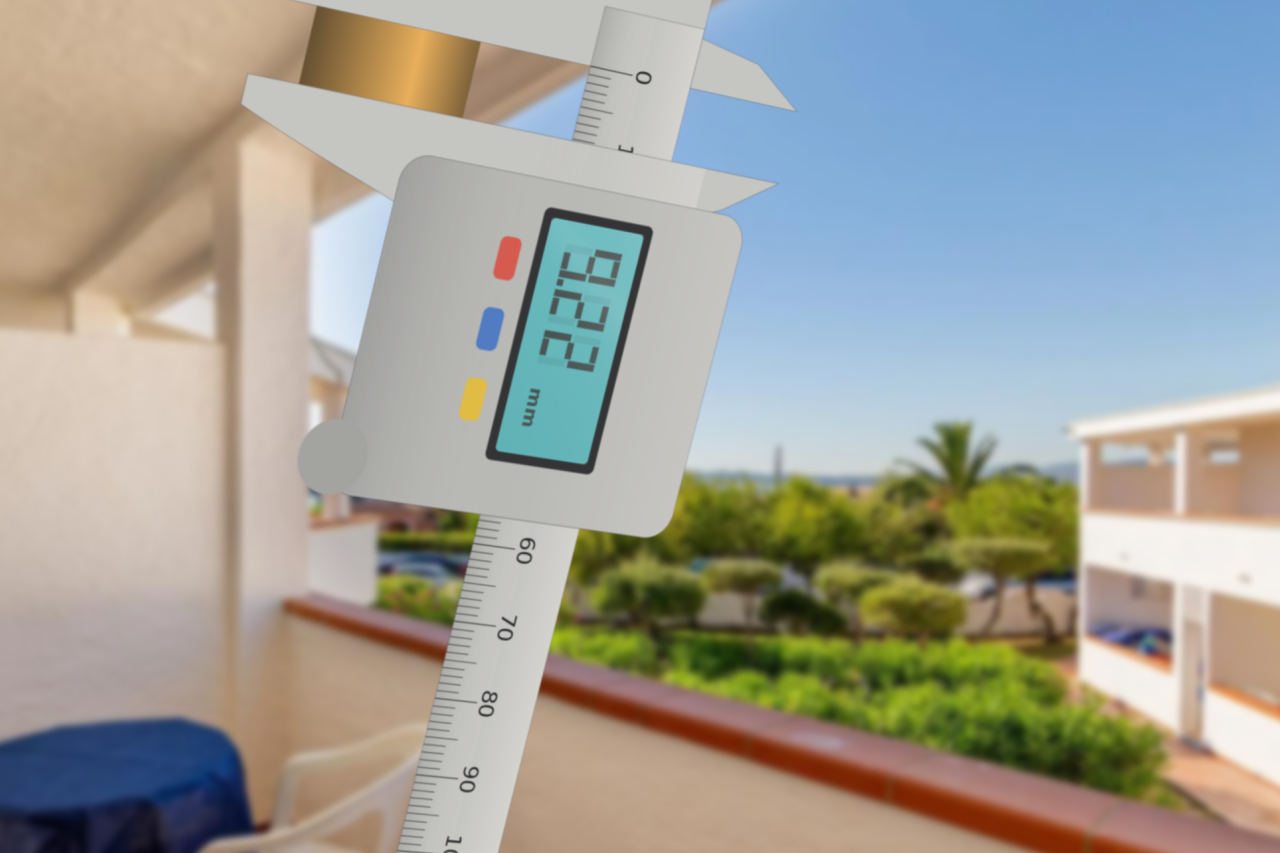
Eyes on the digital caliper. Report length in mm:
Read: 9.22 mm
